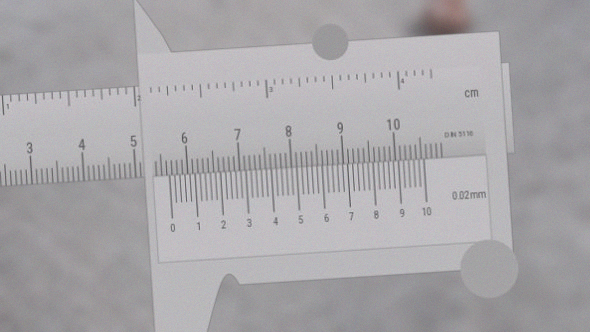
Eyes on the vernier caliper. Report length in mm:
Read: 56.5 mm
